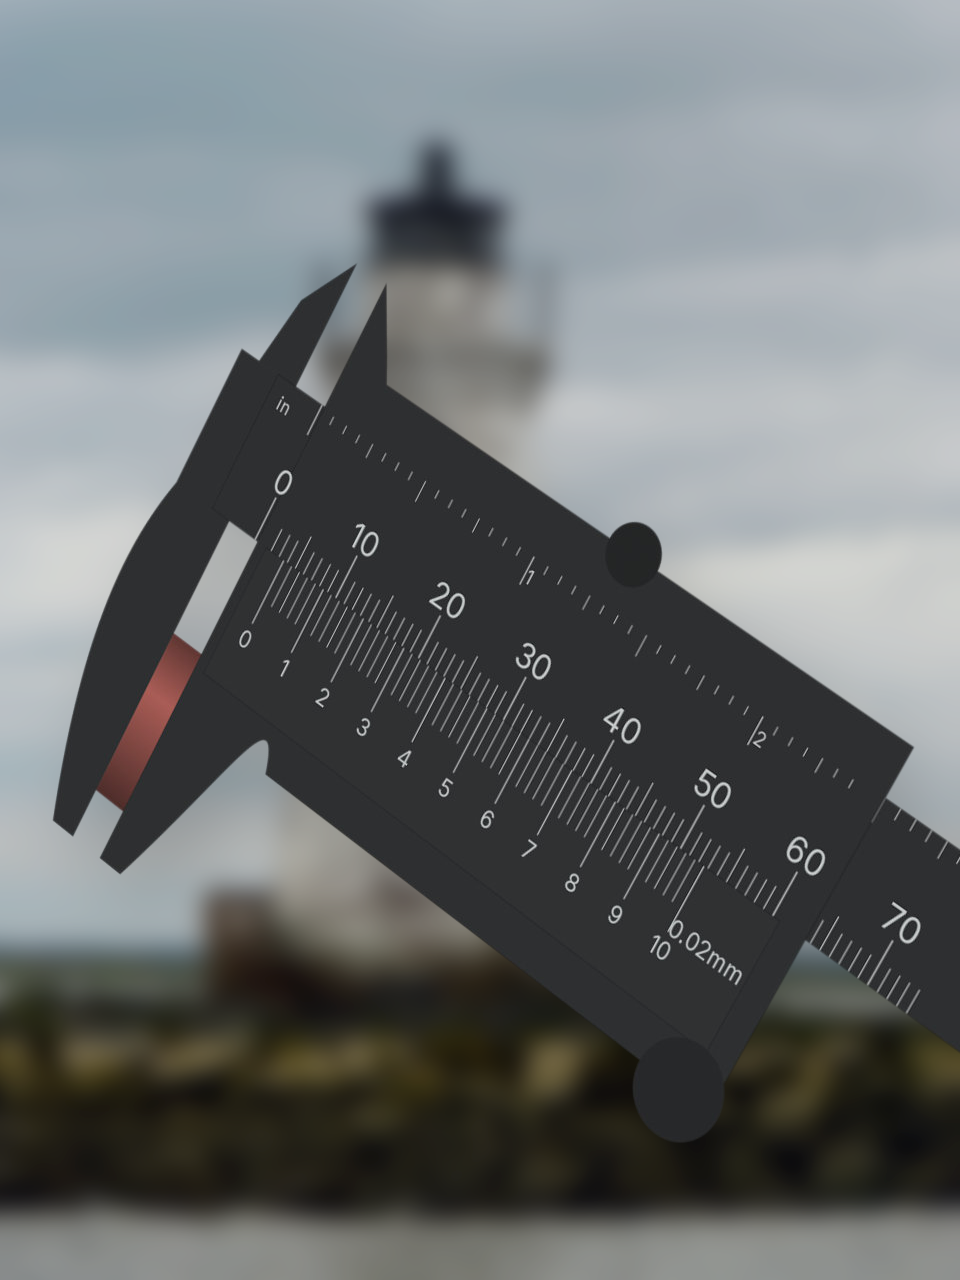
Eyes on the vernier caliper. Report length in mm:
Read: 3.6 mm
